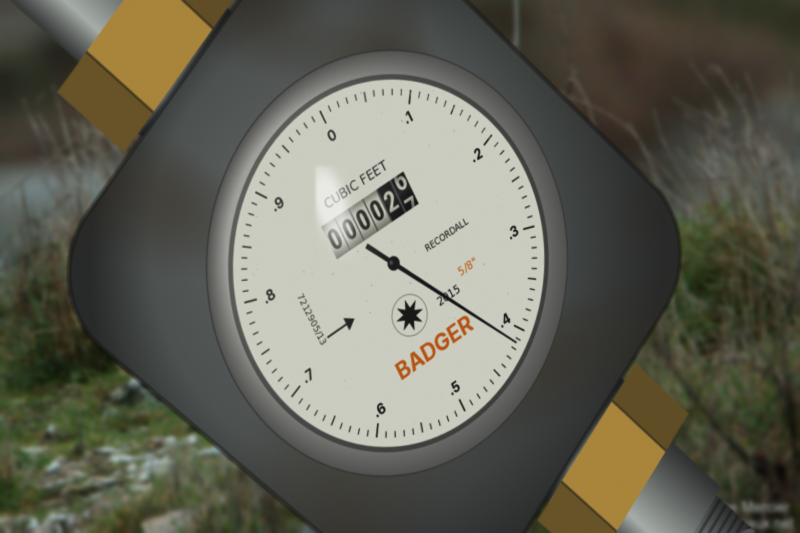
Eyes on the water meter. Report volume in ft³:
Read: 26.41 ft³
